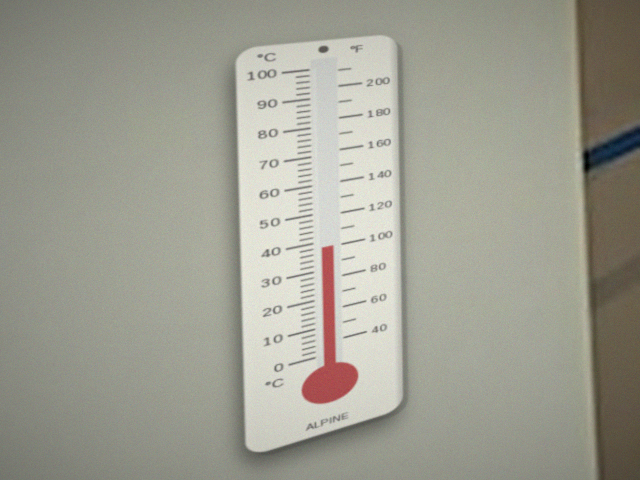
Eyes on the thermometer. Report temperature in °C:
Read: 38 °C
